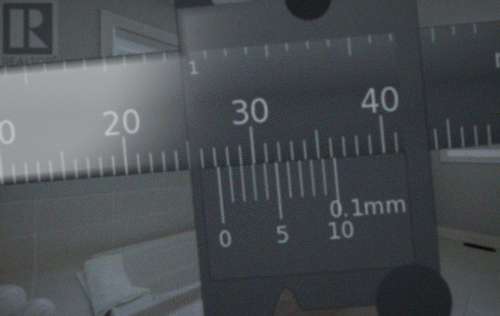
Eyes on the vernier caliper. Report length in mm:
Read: 27.2 mm
